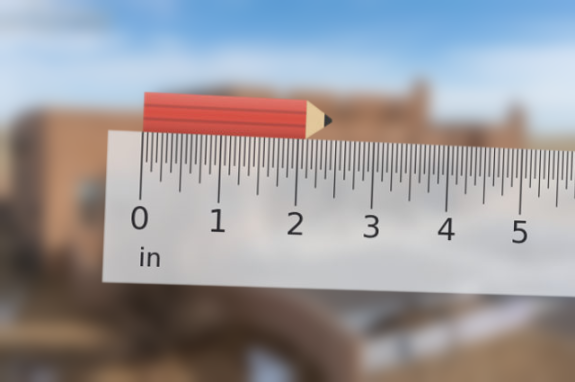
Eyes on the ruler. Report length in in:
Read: 2.4375 in
